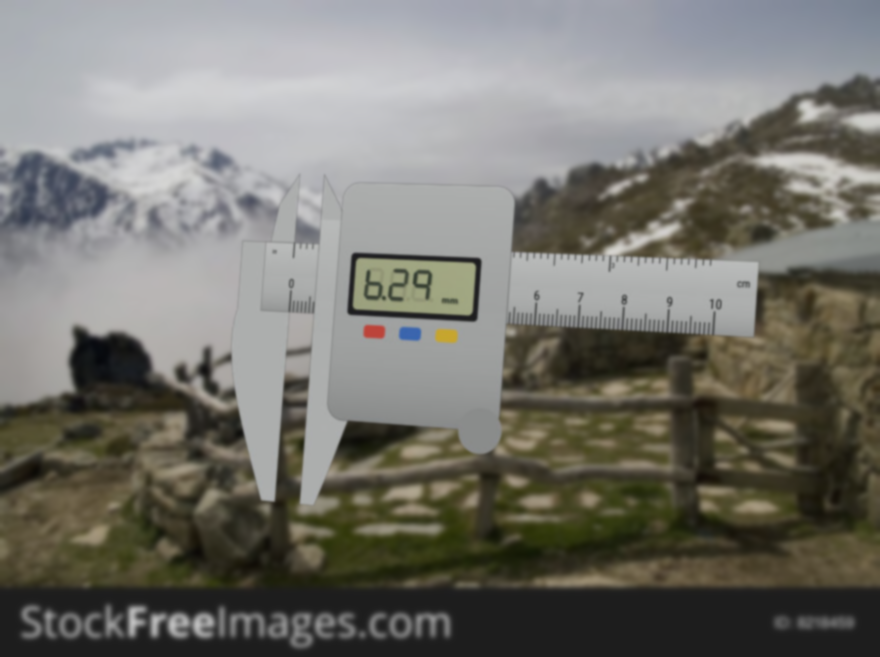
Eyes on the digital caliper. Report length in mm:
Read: 6.29 mm
